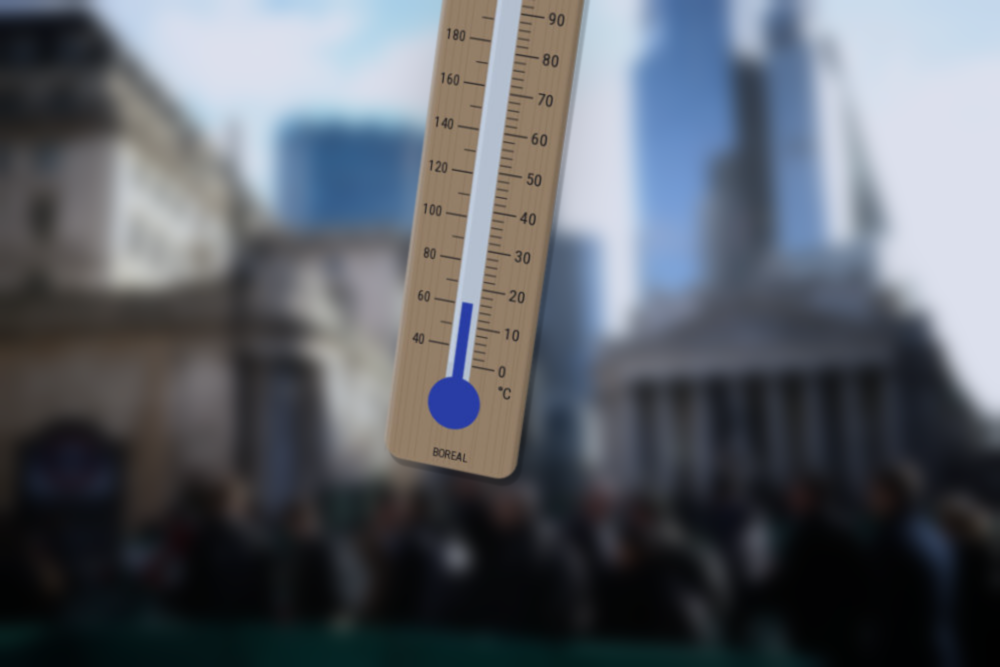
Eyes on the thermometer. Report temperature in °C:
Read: 16 °C
